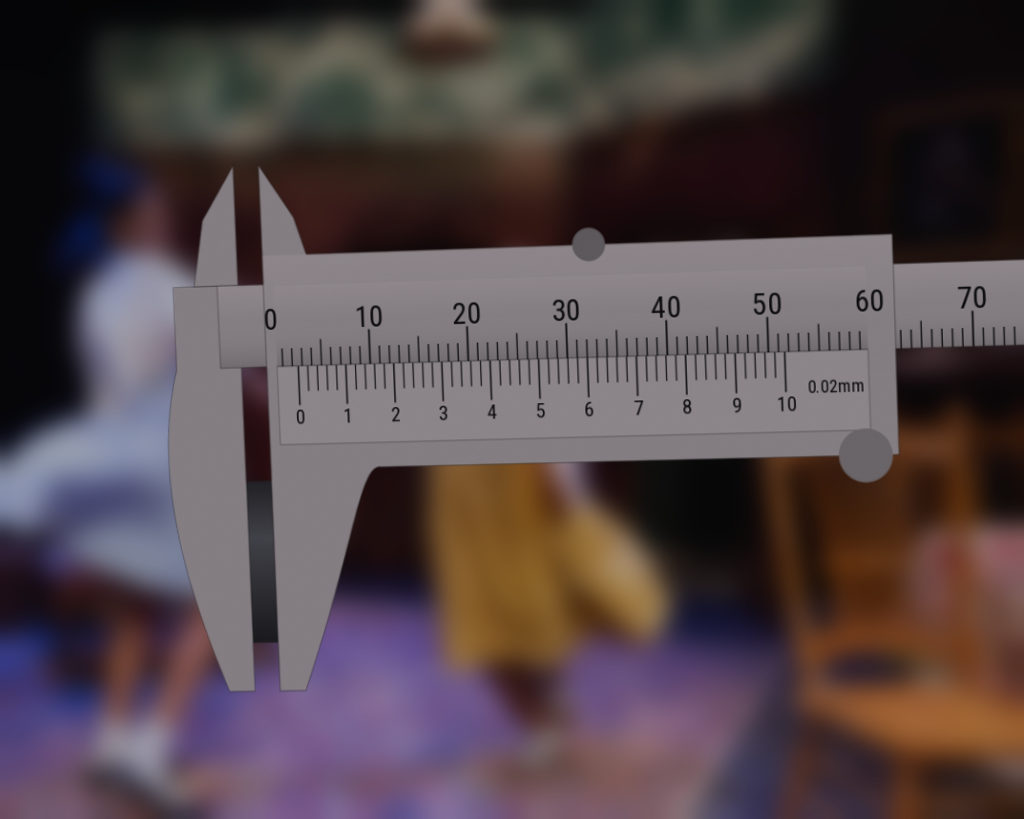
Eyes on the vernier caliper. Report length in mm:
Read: 2.6 mm
